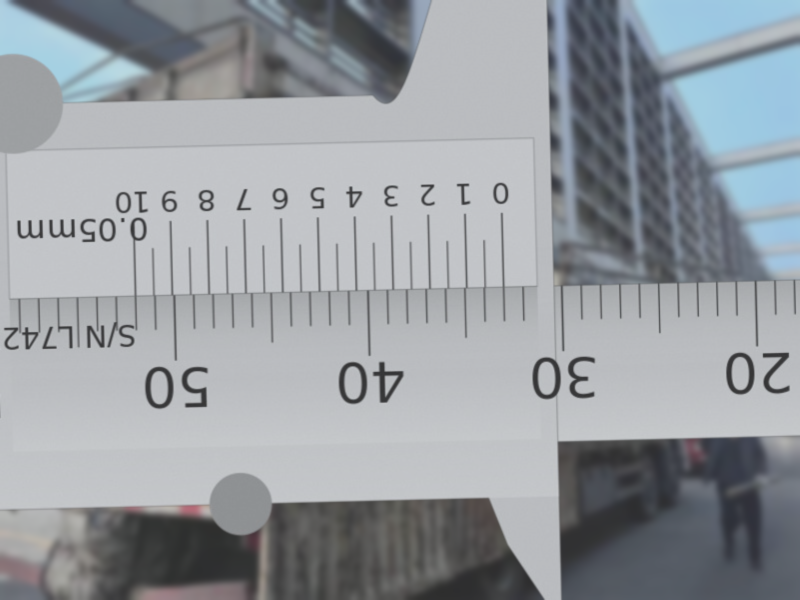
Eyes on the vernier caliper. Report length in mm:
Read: 33.0 mm
